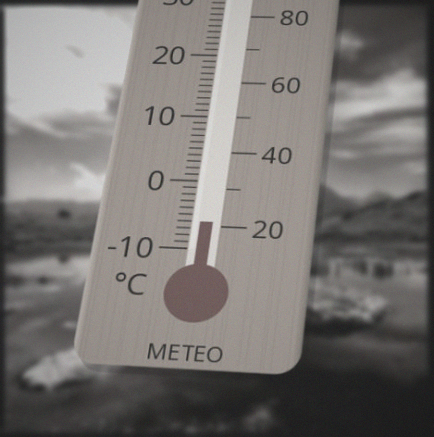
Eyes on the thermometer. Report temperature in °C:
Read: -6 °C
